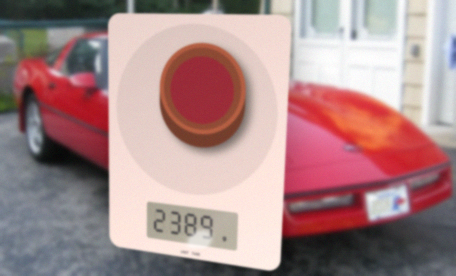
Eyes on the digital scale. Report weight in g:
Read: 2389 g
